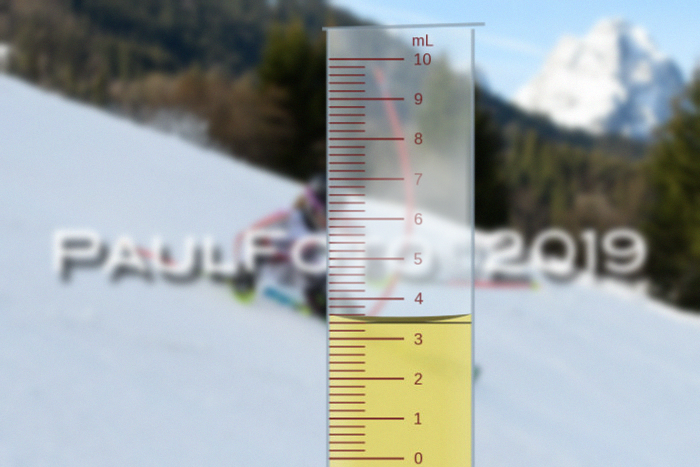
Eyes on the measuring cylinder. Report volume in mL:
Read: 3.4 mL
